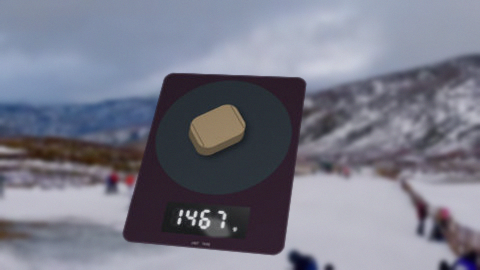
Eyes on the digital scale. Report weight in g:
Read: 1467 g
